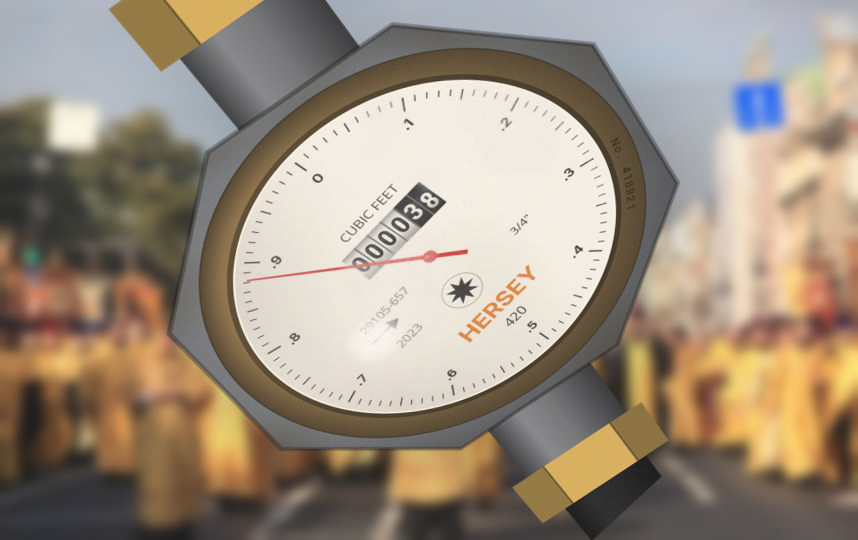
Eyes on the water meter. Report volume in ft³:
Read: 37.88 ft³
